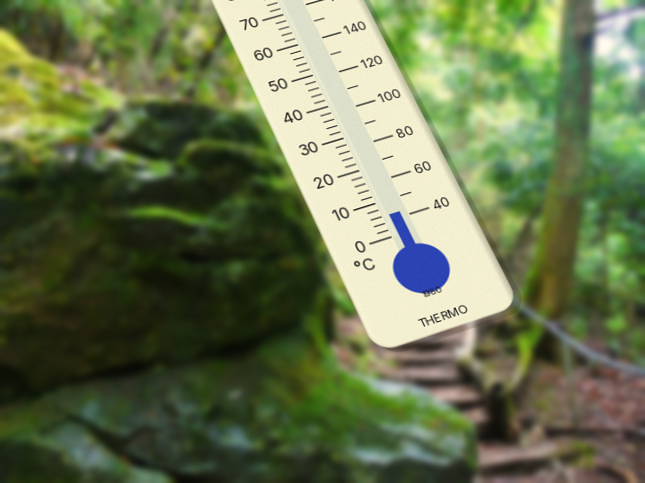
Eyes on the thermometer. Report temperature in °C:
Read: 6 °C
